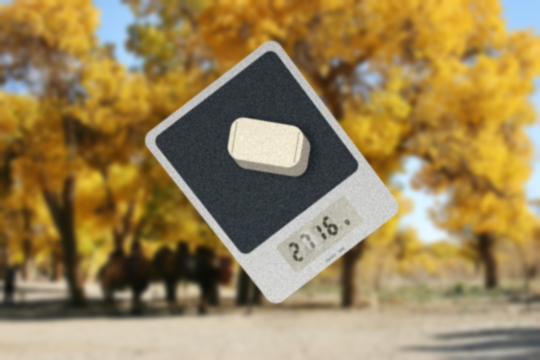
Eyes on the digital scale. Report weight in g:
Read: 2716 g
